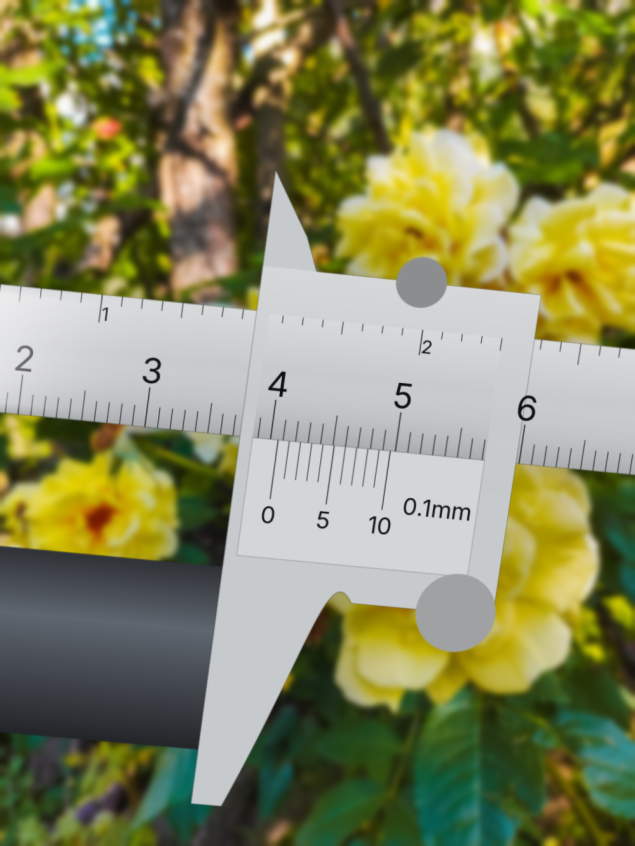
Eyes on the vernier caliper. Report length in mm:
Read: 40.6 mm
